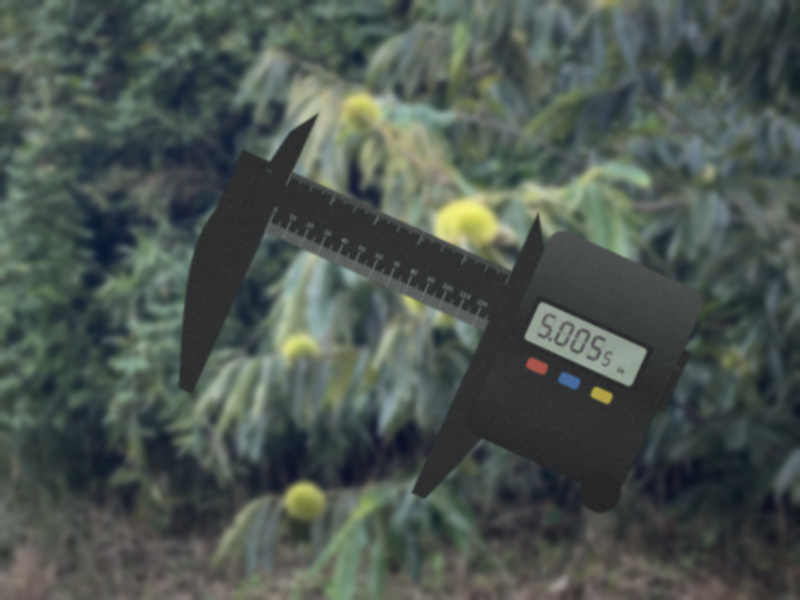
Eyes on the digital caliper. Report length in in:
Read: 5.0055 in
